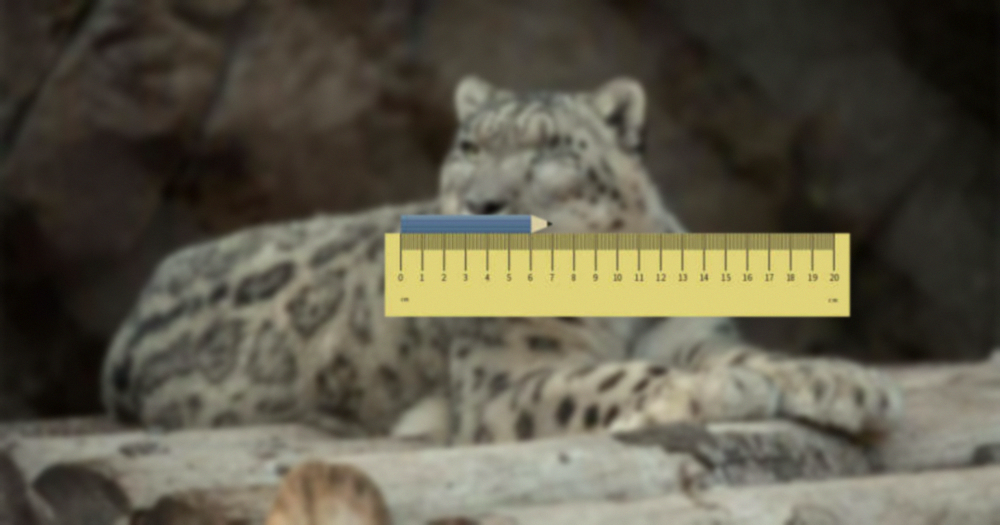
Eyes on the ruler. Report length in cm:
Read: 7 cm
